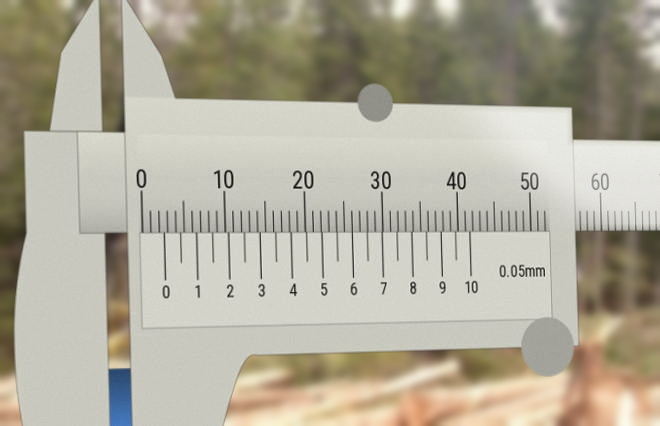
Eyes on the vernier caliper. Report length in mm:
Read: 2.6 mm
